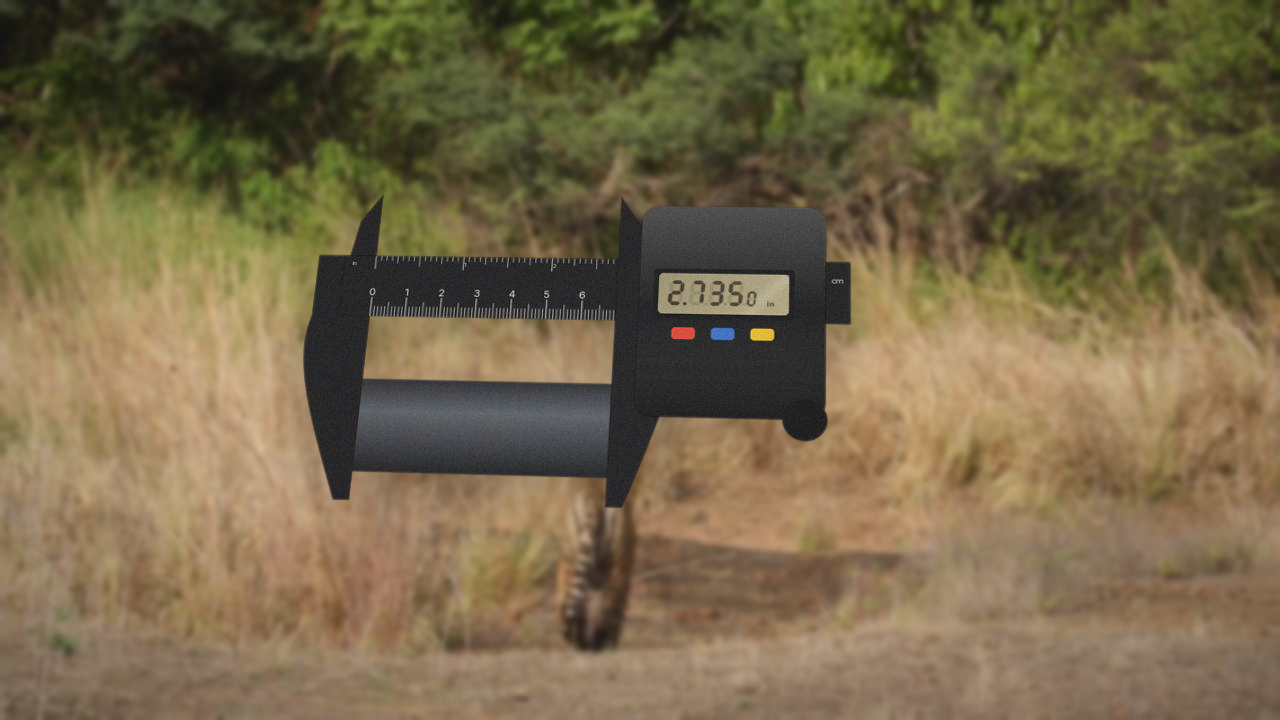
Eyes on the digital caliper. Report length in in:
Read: 2.7350 in
